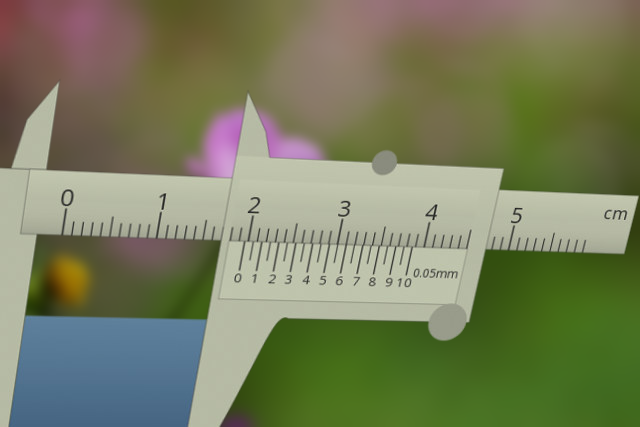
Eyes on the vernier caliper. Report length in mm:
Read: 19.6 mm
